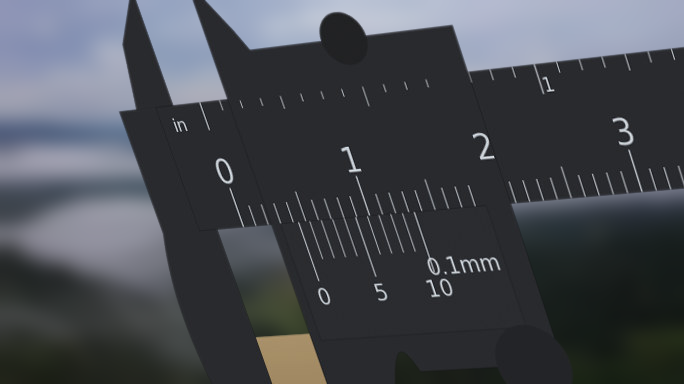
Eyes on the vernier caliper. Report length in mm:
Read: 4.4 mm
